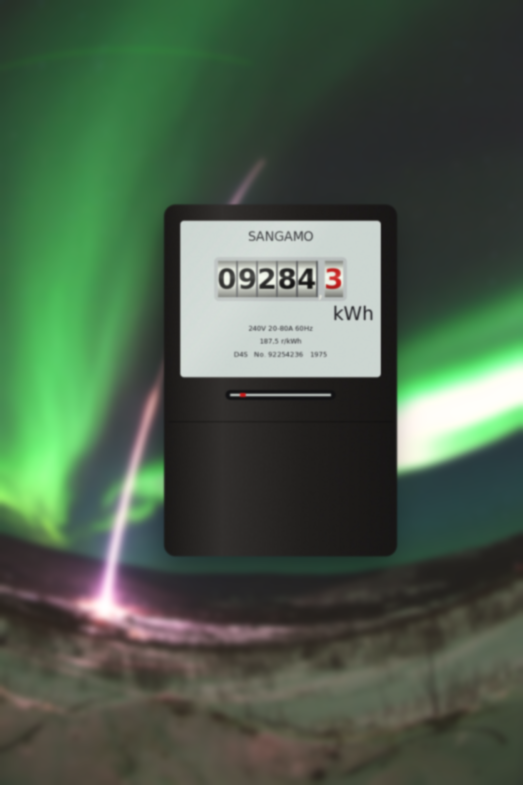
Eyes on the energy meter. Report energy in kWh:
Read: 9284.3 kWh
